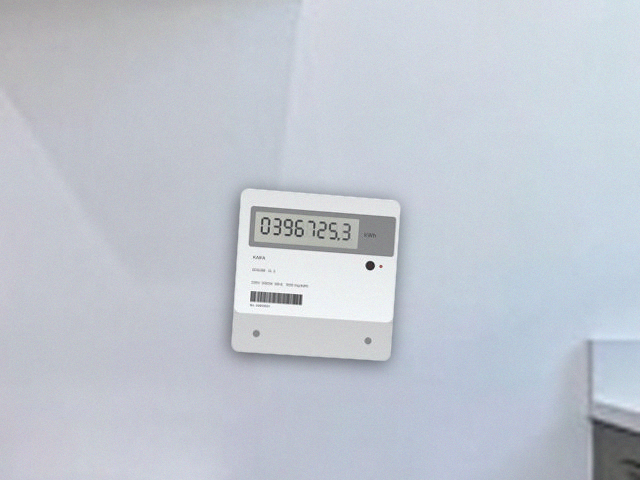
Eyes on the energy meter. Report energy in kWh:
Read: 396725.3 kWh
